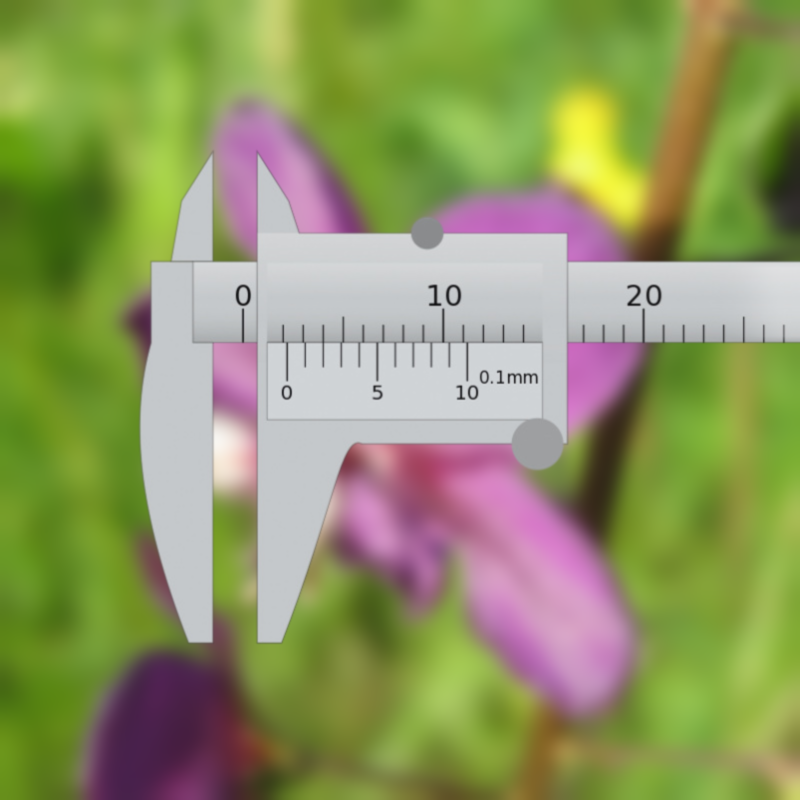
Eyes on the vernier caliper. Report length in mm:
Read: 2.2 mm
